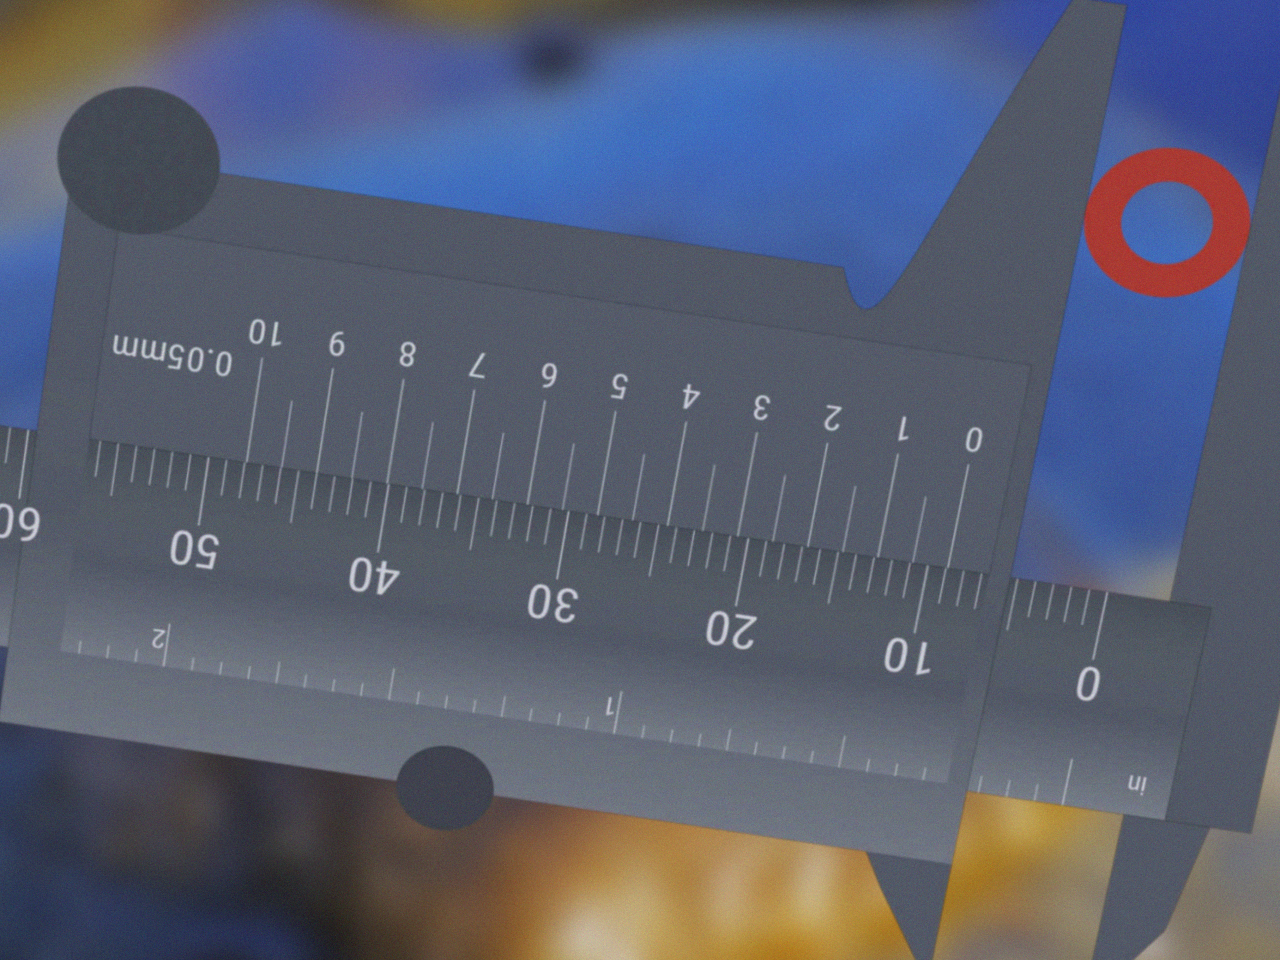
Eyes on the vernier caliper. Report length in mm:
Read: 8.9 mm
